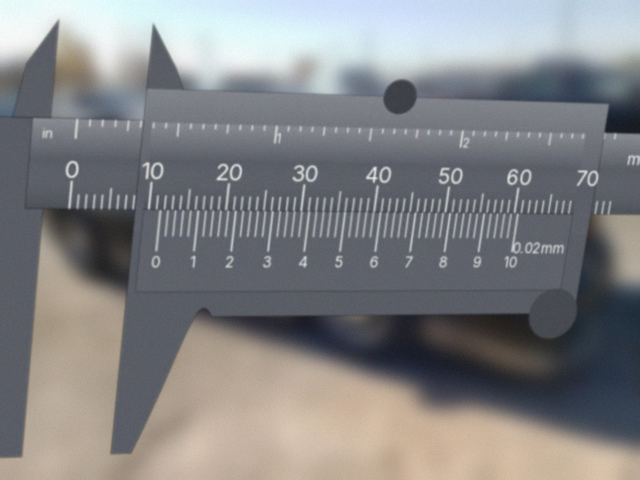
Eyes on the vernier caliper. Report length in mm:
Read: 11.5 mm
